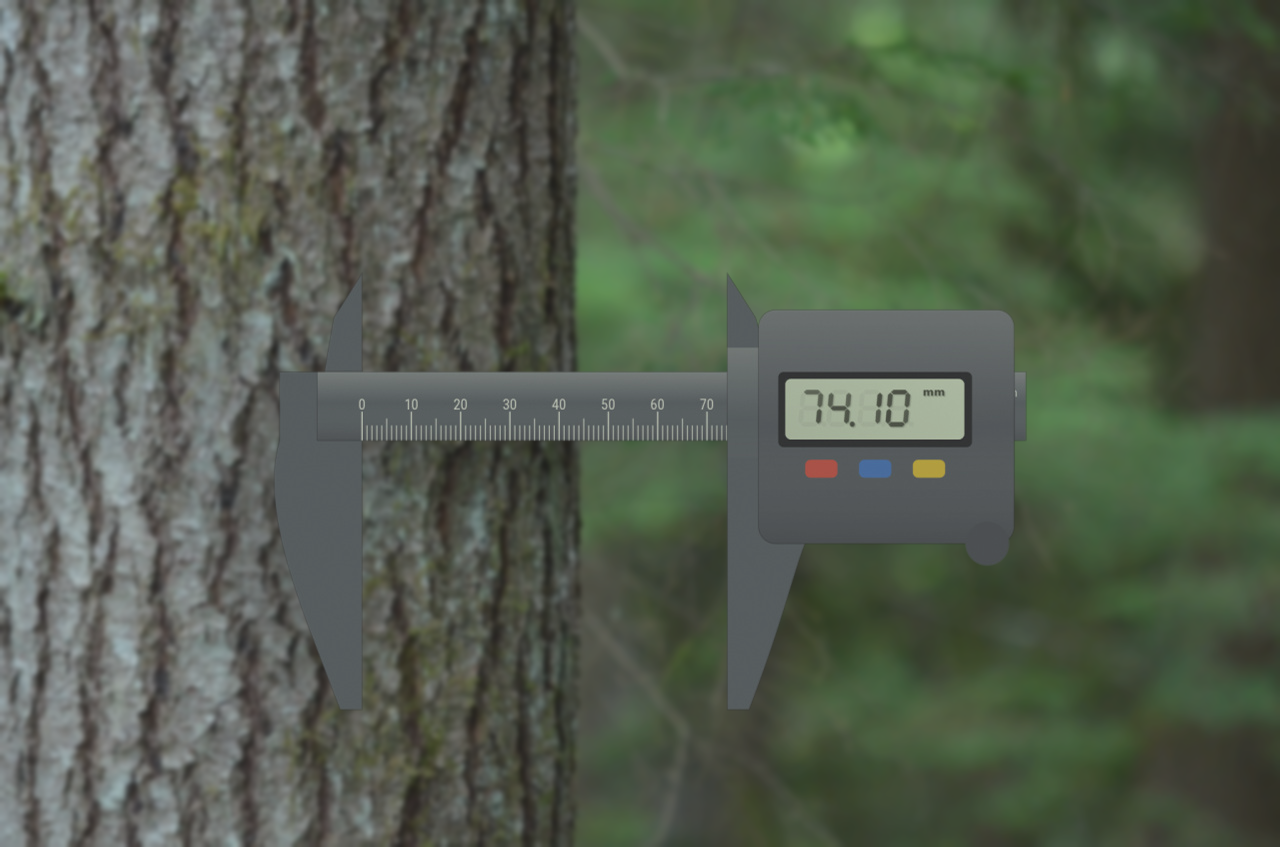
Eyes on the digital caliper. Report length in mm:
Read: 74.10 mm
